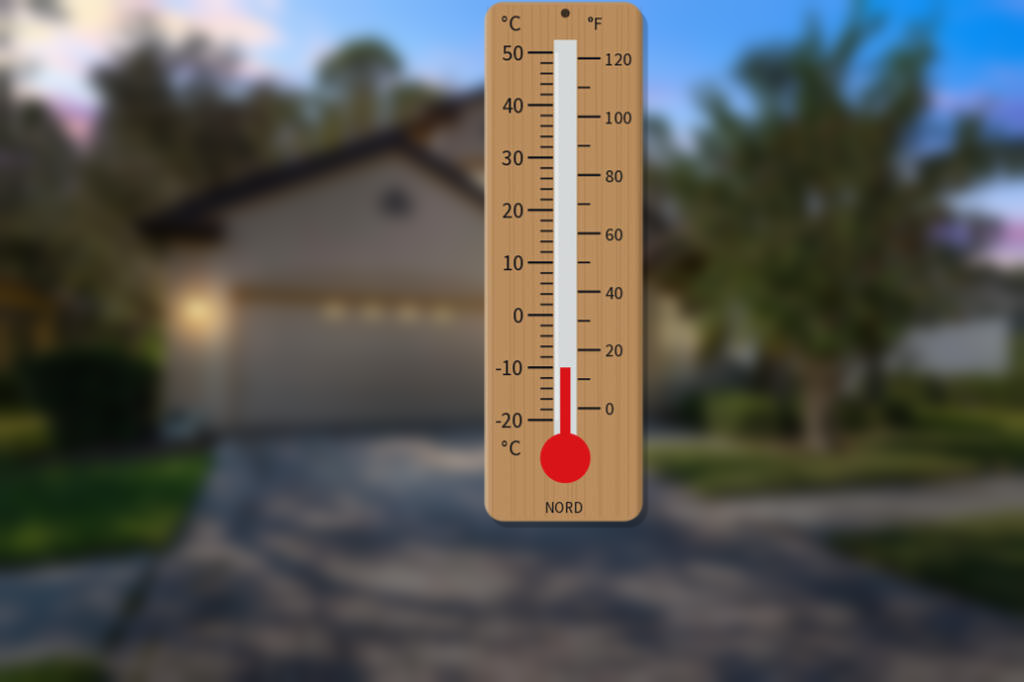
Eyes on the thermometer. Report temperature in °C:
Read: -10 °C
